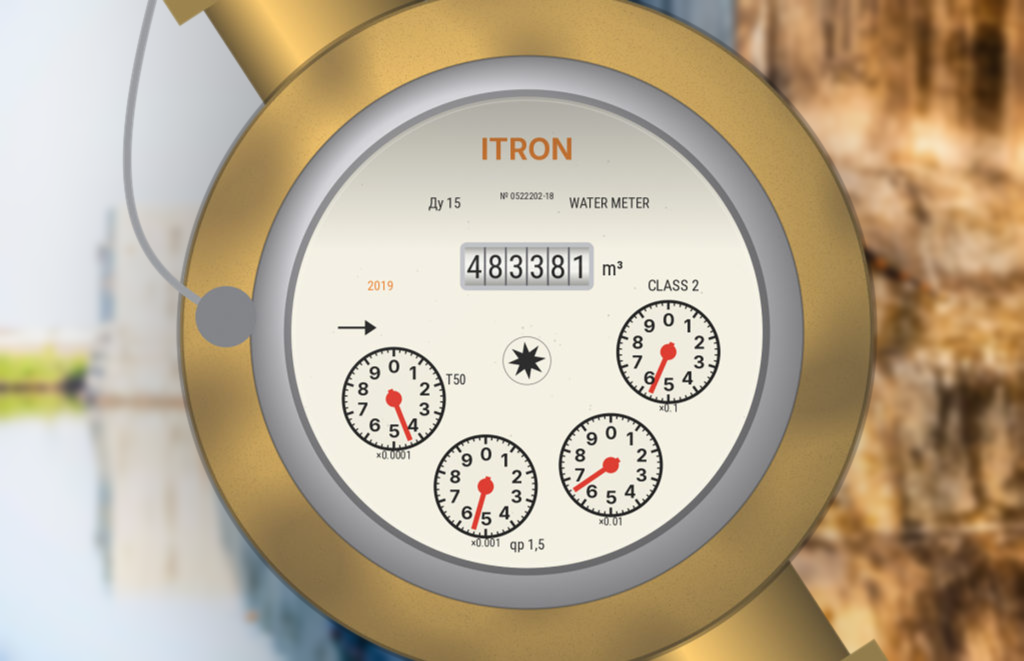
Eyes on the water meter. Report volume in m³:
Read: 483381.5654 m³
